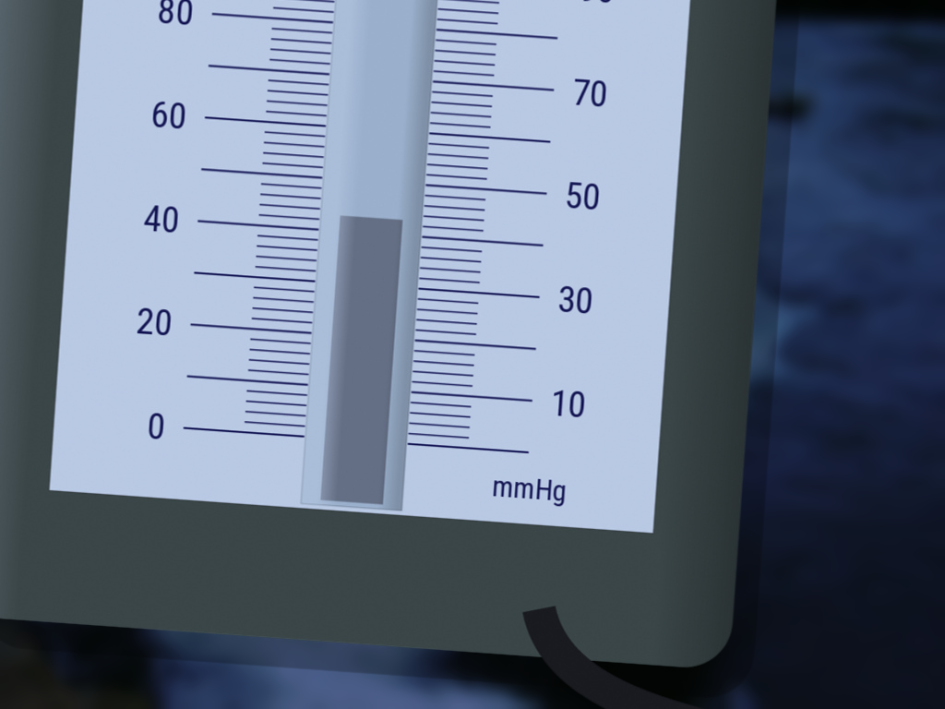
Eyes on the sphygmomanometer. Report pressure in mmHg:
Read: 43 mmHg
